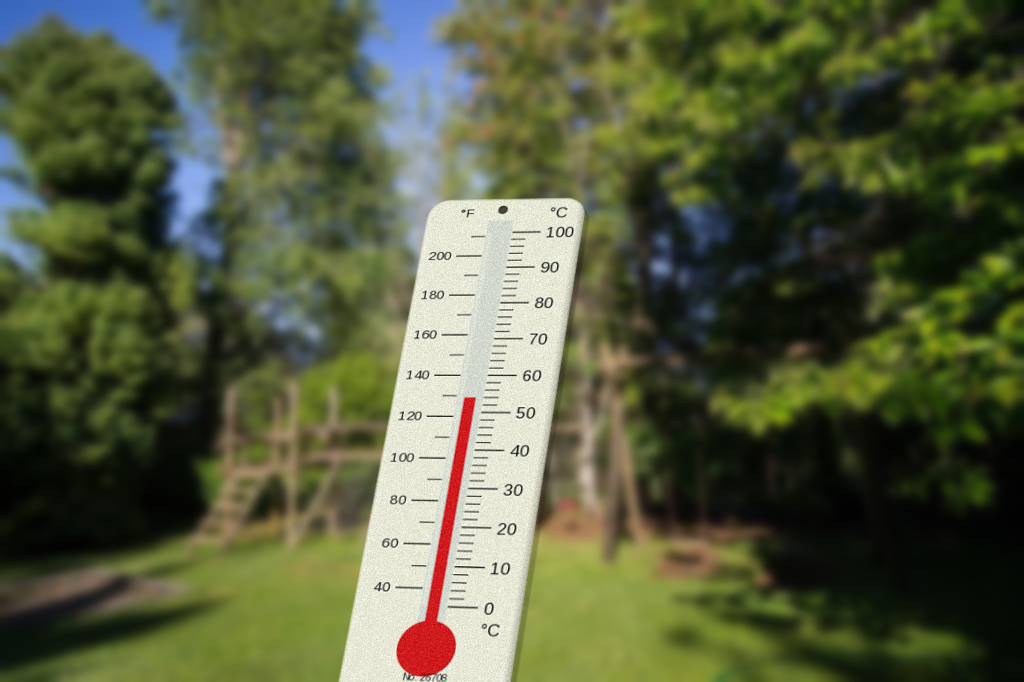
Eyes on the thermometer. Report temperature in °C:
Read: 54 °C
